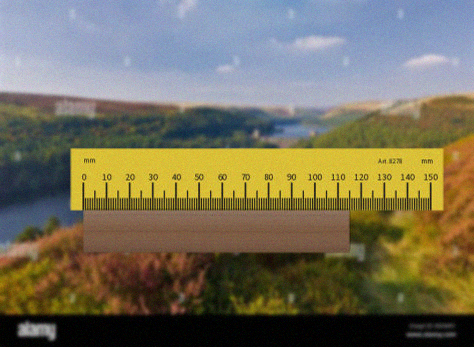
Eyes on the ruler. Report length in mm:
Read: 115 mm
